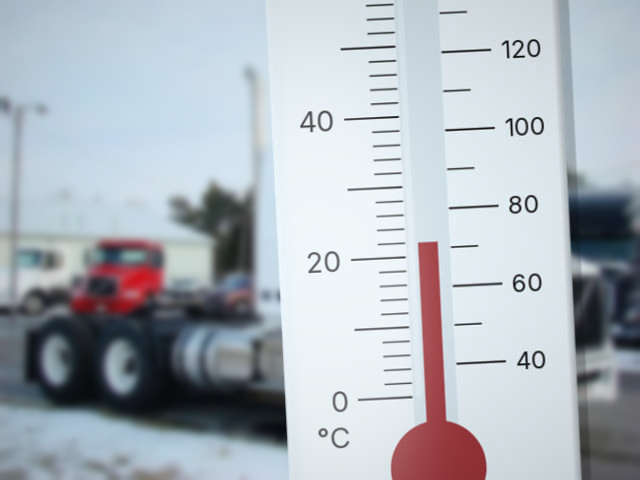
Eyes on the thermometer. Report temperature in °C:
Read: 22 °C
